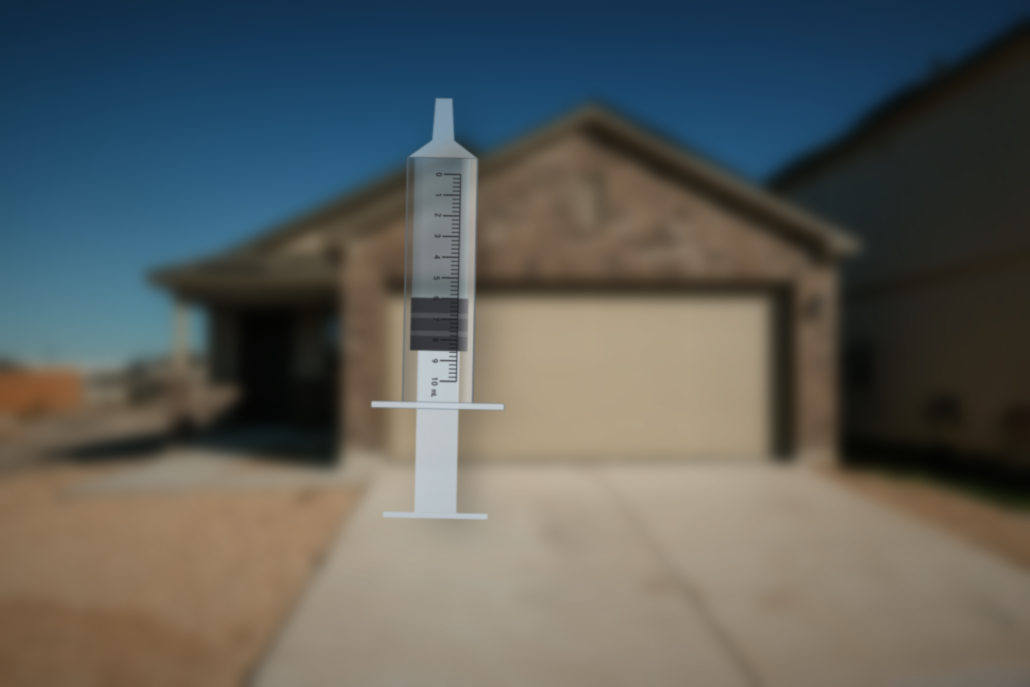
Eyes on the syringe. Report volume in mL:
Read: 6 mL
